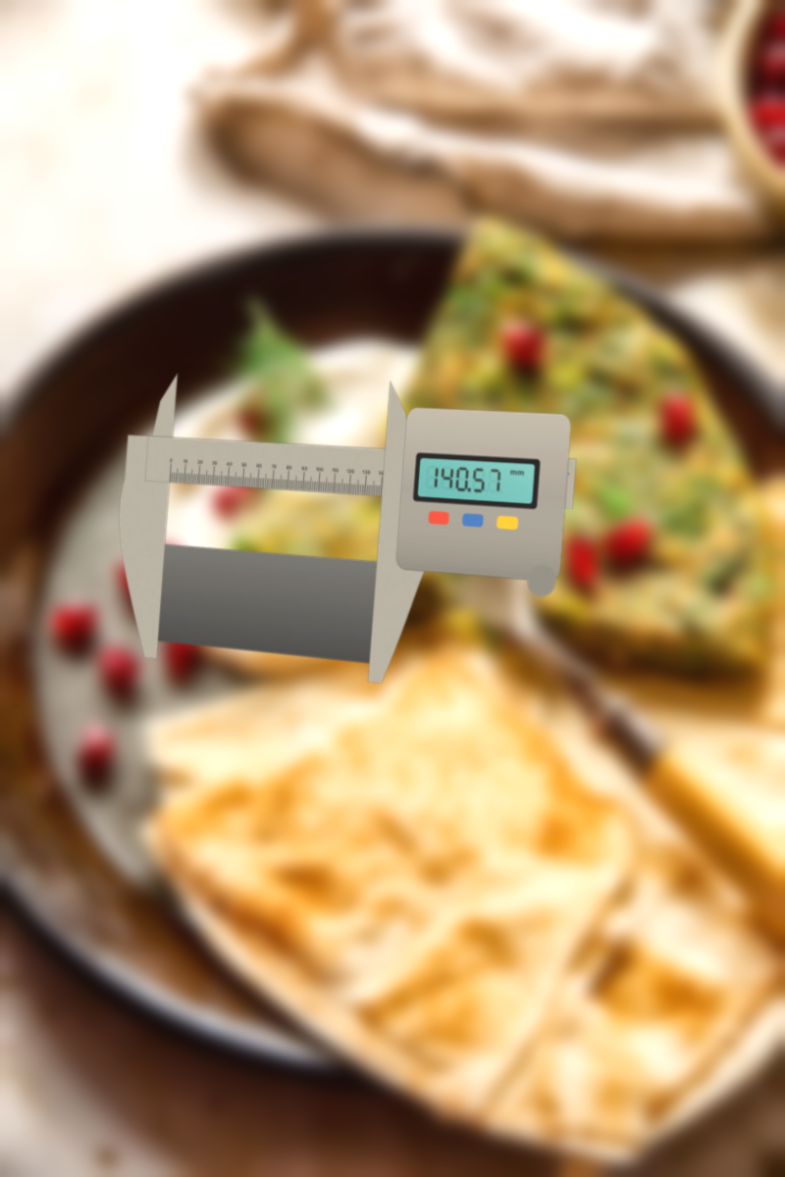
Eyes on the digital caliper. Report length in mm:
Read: 140.57 mm
